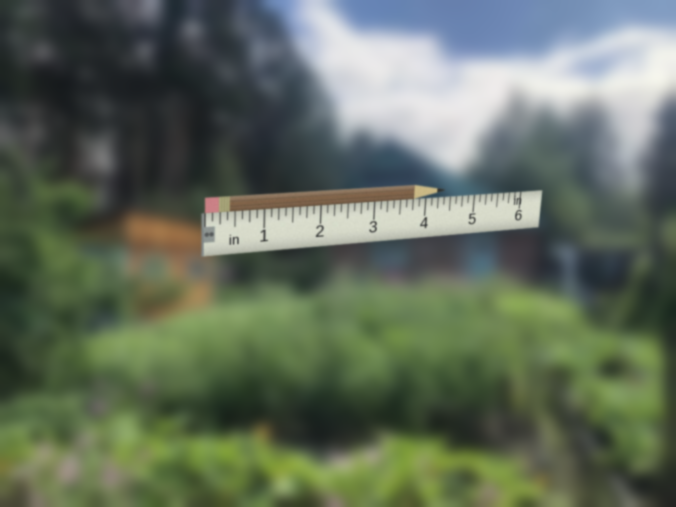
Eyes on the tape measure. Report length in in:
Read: 4.375 in
